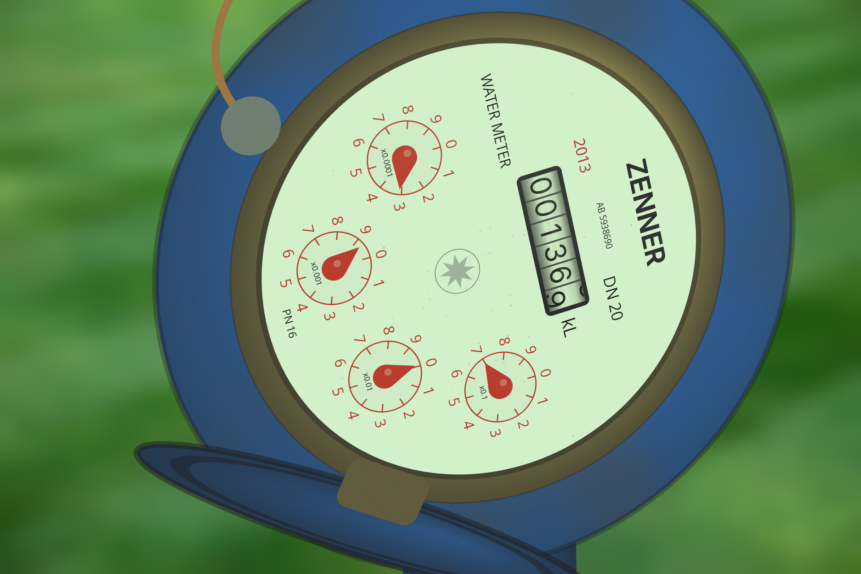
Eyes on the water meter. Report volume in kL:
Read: 1368.6993 kL
